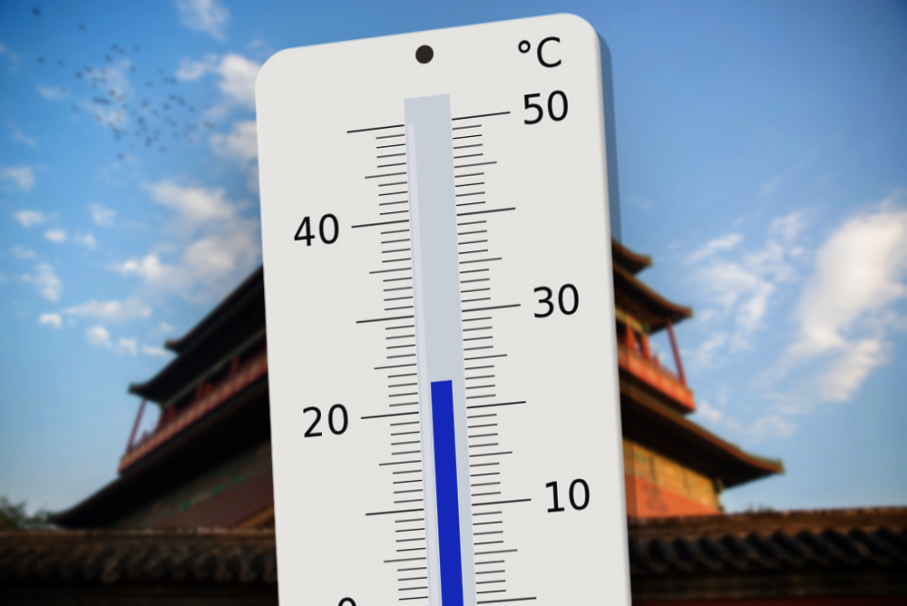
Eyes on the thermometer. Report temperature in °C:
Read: 23 °C
